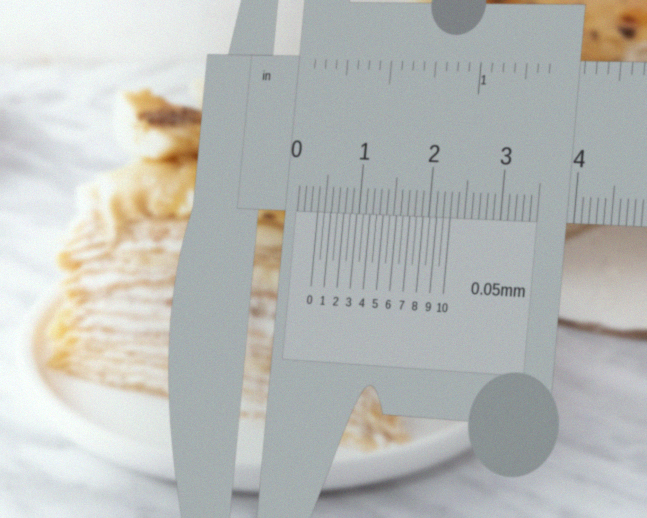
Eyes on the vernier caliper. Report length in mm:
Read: 4.0 mm
